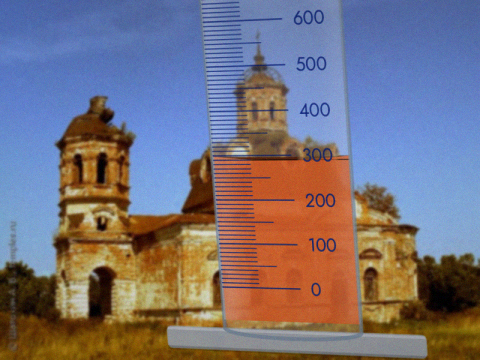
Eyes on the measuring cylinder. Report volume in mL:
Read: 290 mL
